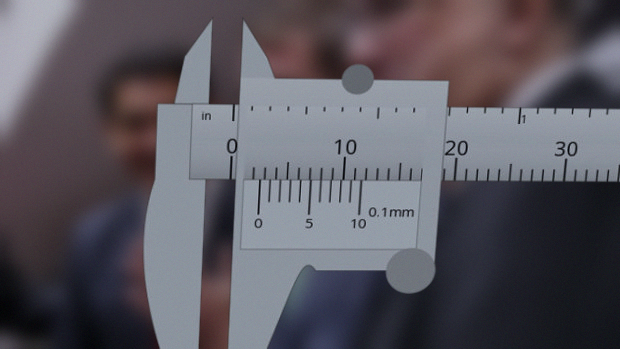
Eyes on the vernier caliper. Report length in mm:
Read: 2.6 mm
